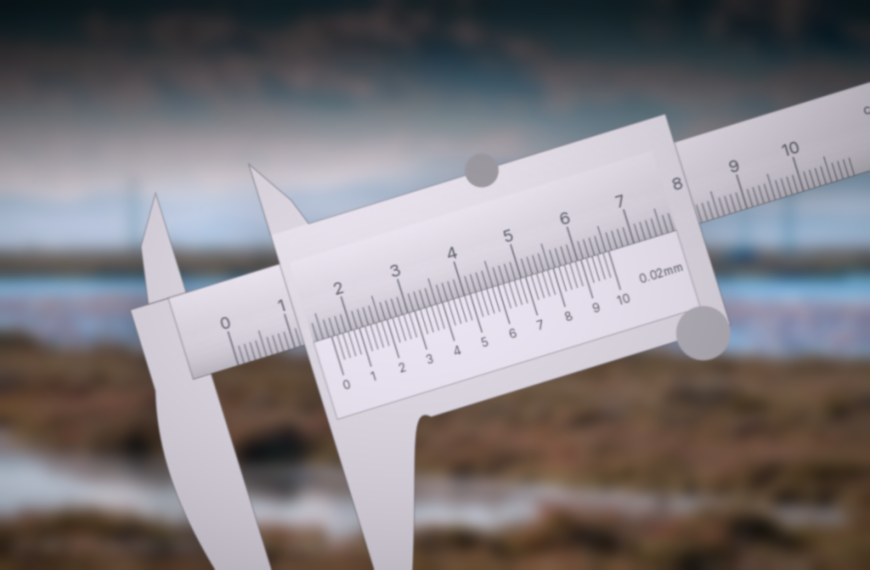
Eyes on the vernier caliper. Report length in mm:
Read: 16.5 mm
